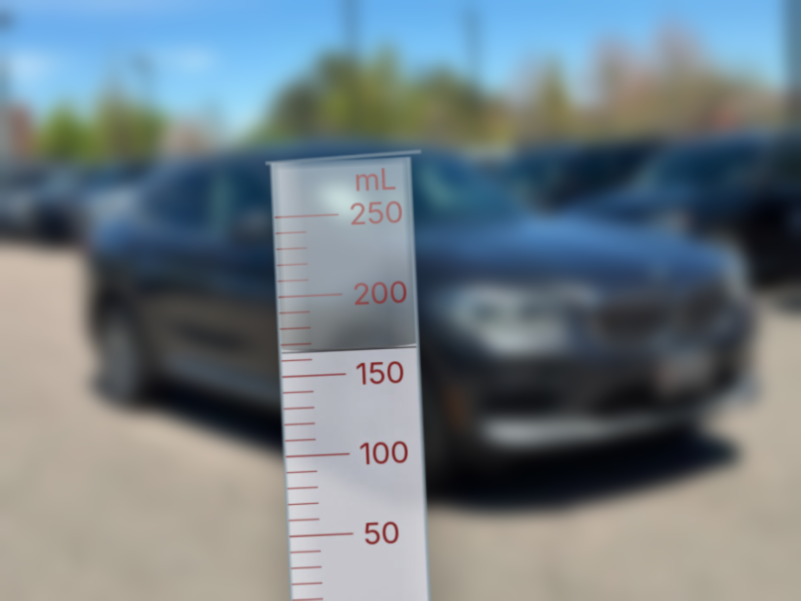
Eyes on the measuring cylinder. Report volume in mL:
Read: 165 mL
